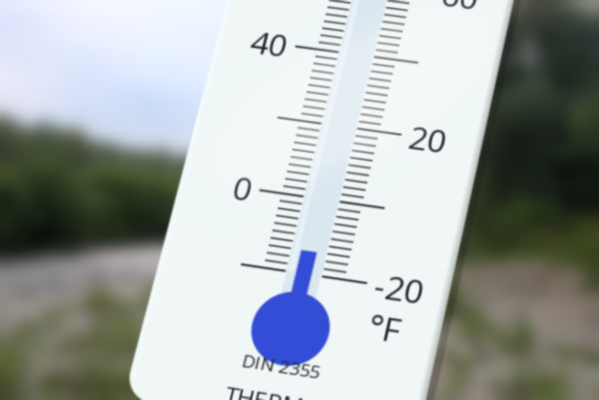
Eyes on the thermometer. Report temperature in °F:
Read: -14 °F
